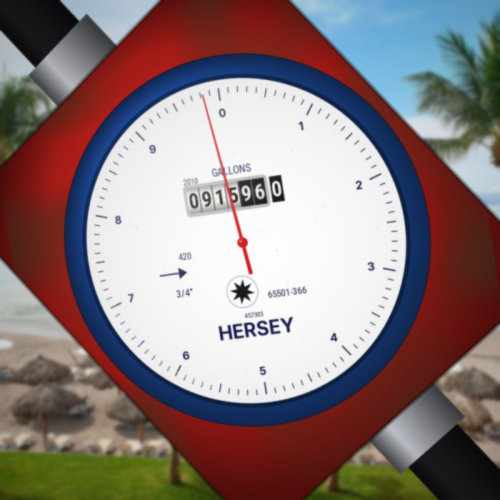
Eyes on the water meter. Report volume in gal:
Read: 915959.8 gal
